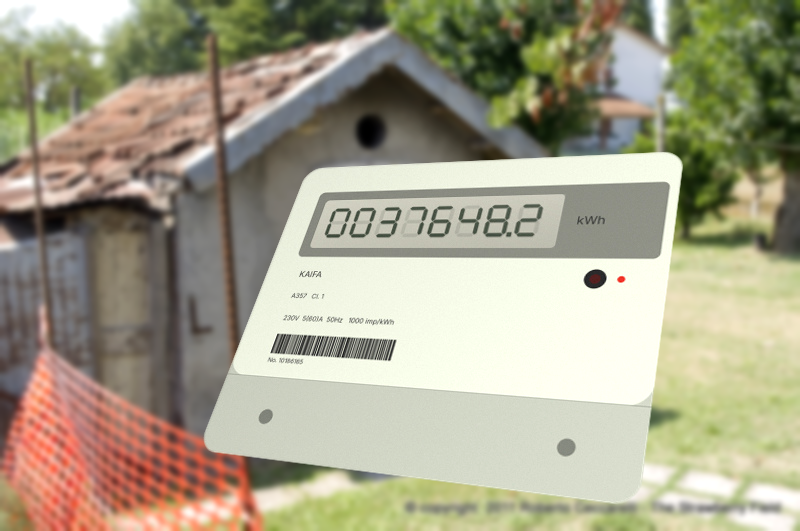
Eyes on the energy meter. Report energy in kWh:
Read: 37648.2 kWh
